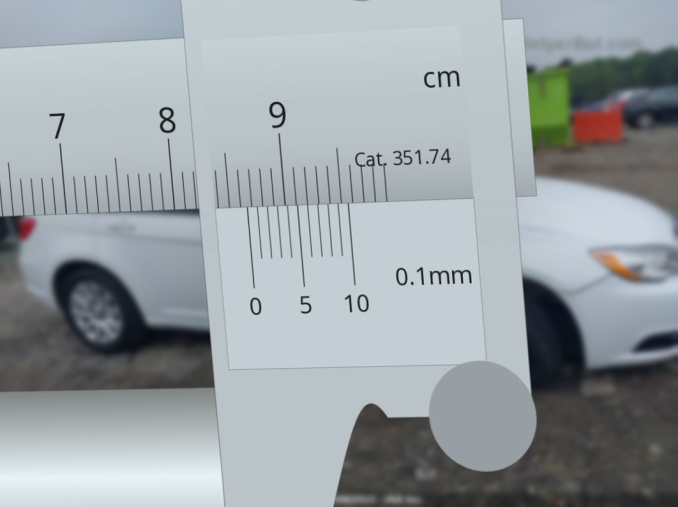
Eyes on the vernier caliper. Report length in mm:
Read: 86.6 mm
